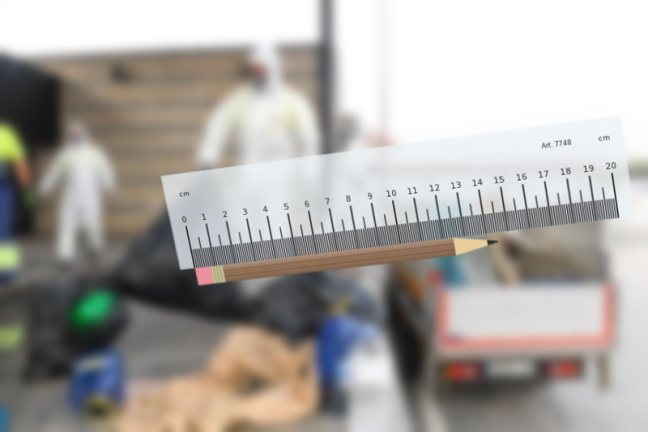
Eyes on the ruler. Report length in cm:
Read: 14.5 cm
